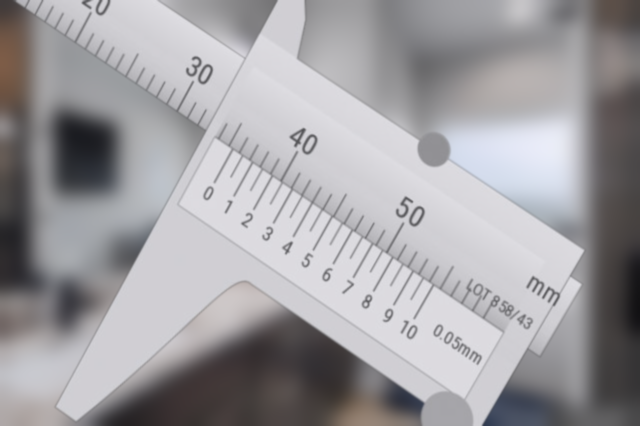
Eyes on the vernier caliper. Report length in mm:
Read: 35.4 mm
